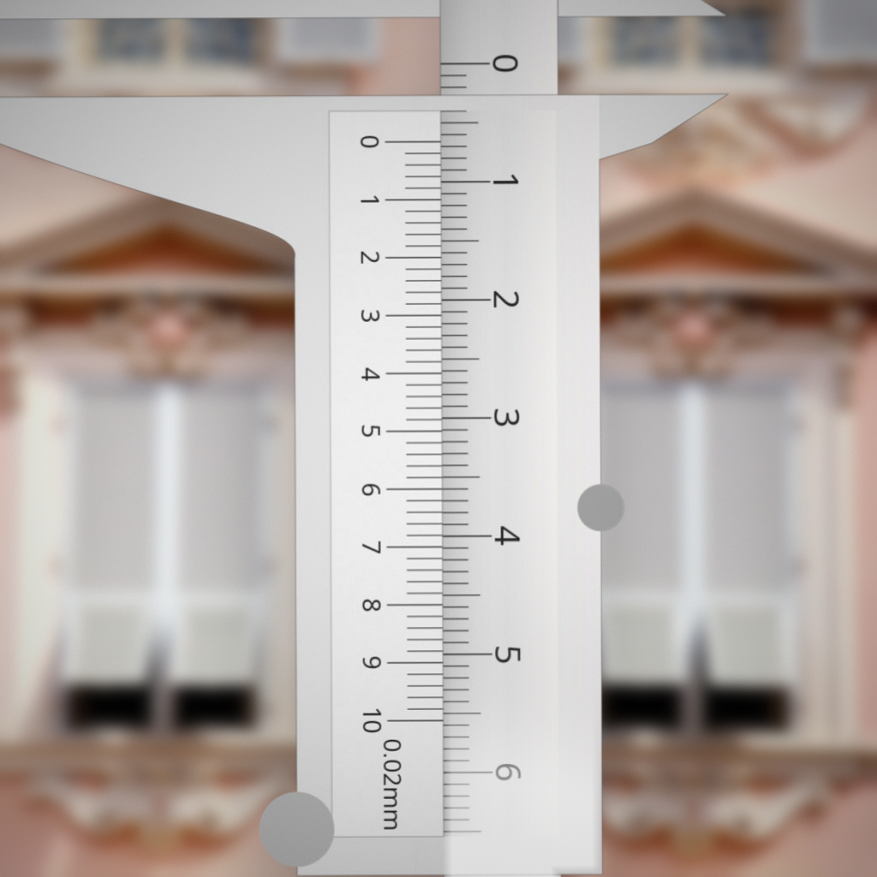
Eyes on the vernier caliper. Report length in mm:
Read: 6.6 mm
